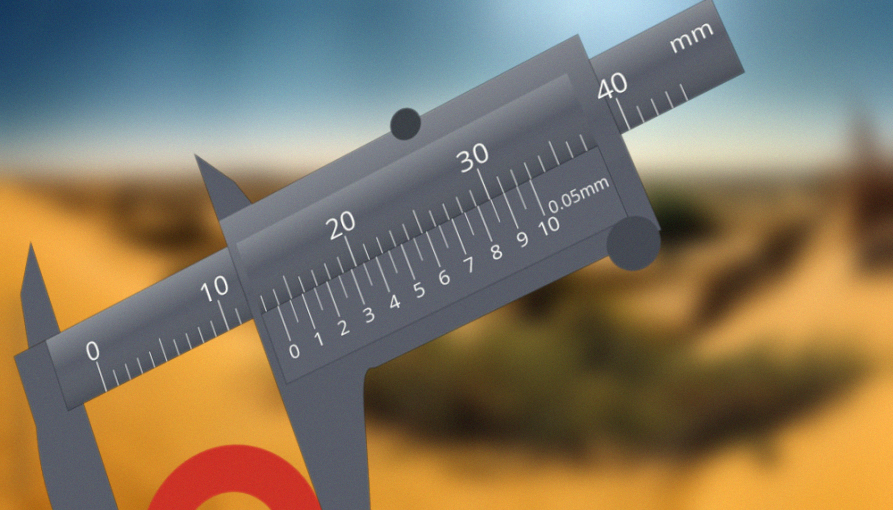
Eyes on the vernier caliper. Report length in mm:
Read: 13.9 mm
